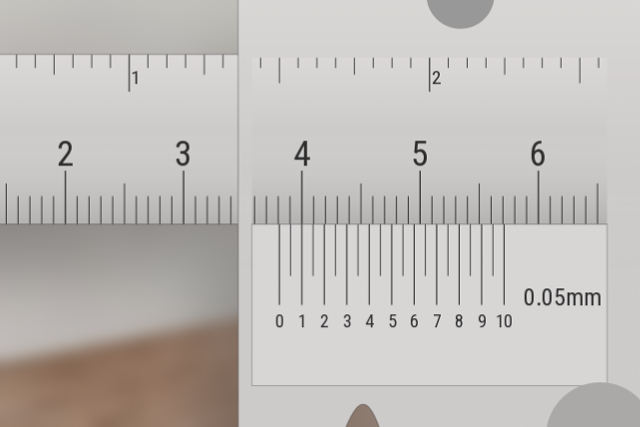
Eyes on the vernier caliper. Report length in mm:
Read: 38.1 mm
